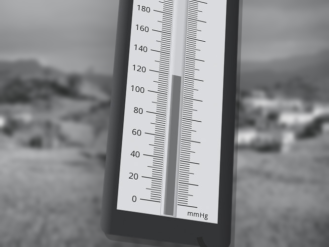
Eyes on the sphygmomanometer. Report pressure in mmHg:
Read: 120 mmHg
